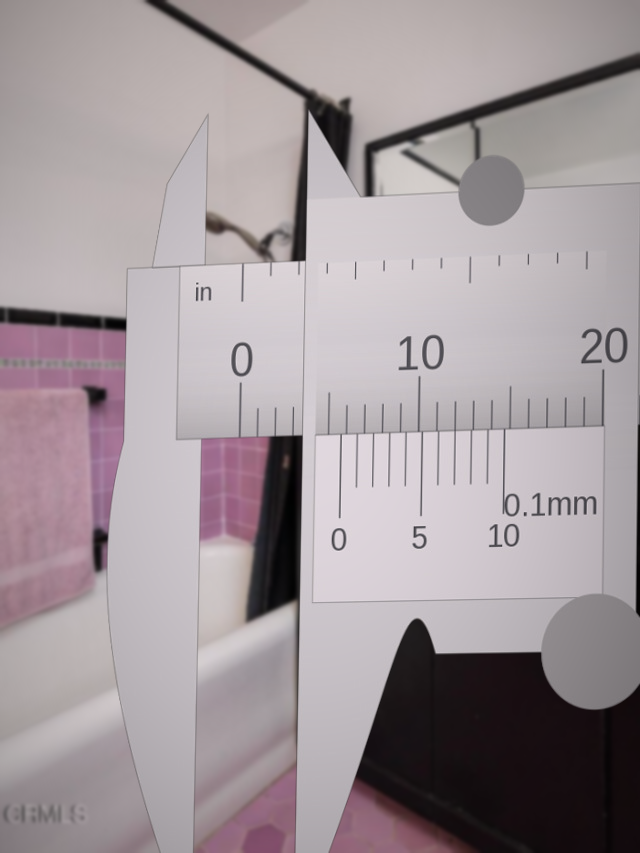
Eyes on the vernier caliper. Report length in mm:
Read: 5.7 mm
